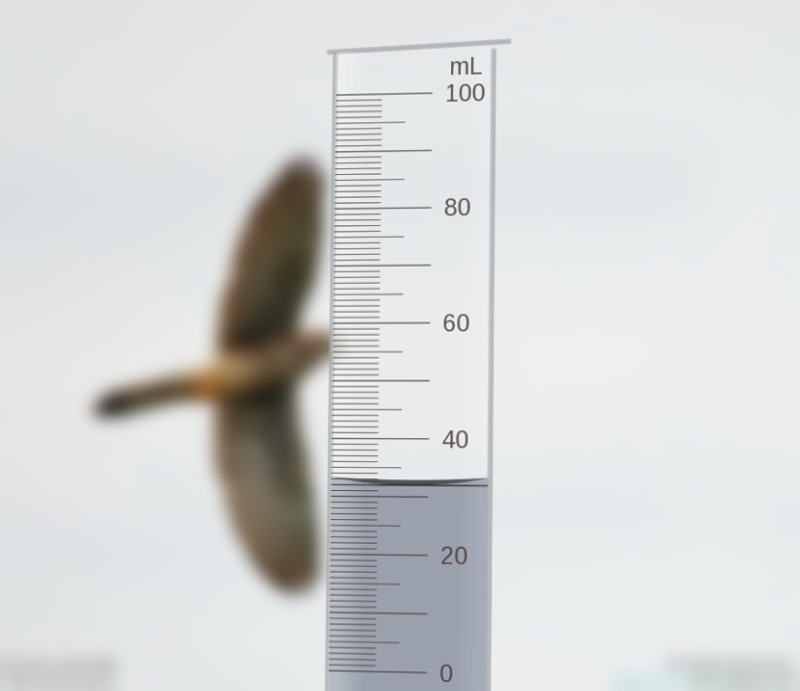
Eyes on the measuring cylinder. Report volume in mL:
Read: 32 mL
